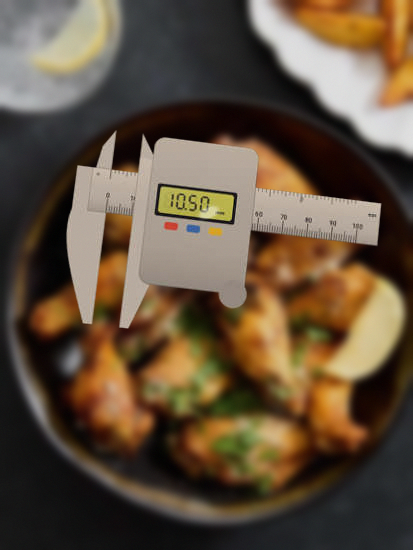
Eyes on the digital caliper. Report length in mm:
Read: 10.50 mm
